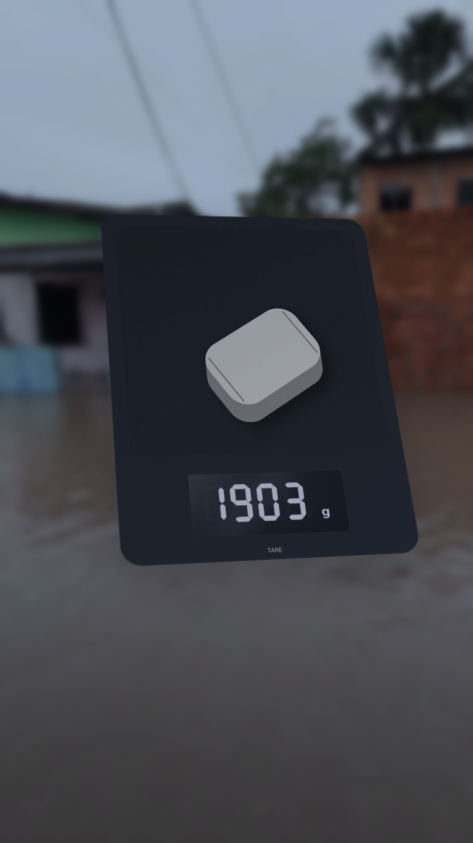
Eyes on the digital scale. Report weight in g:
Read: 1903 g
